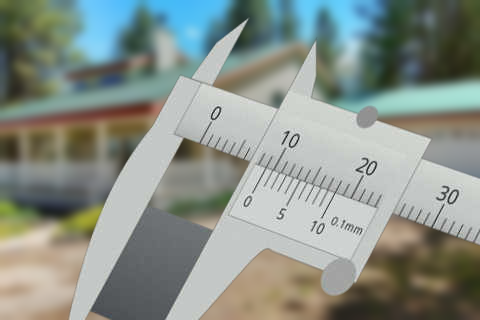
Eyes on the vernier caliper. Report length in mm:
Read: 9.0 mm
